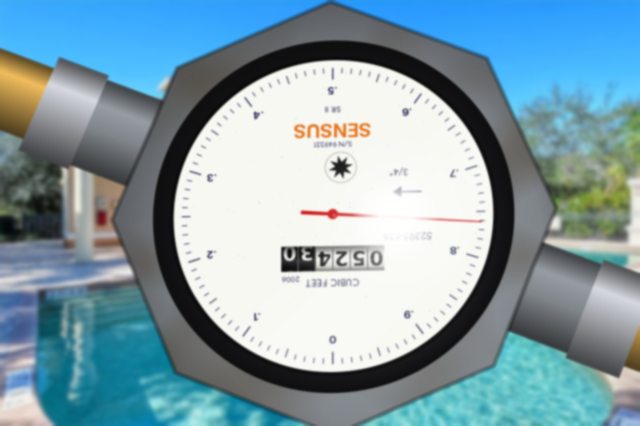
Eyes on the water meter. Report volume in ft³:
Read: 52429.76 ft³
